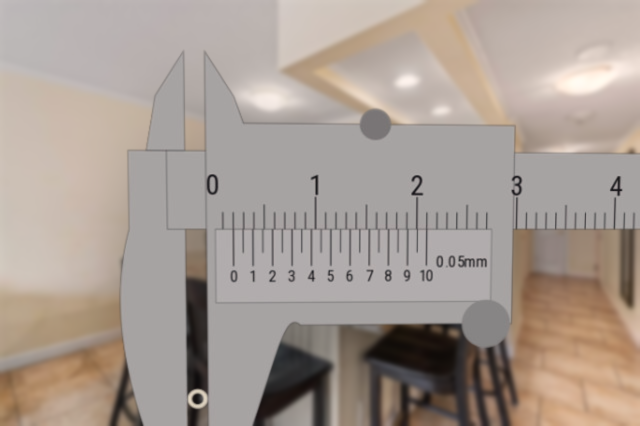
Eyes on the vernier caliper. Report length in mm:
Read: 2.0 mm
